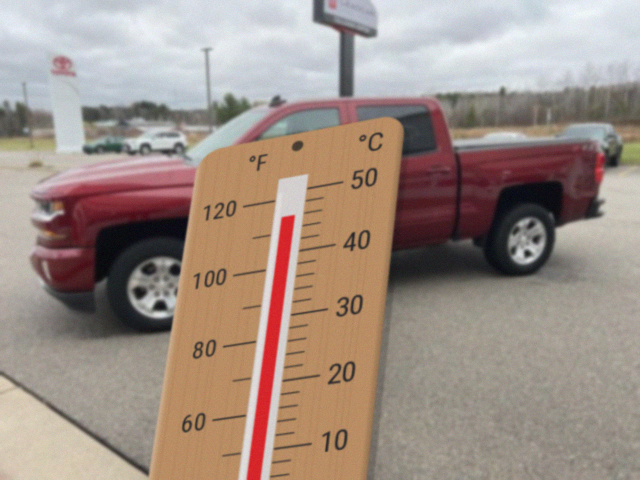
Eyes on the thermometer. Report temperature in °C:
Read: 46 °C
